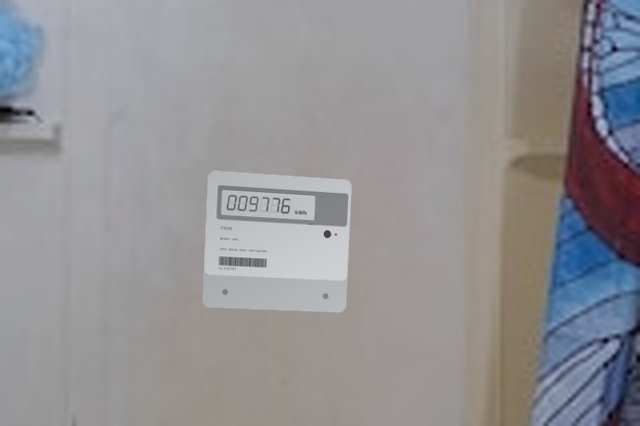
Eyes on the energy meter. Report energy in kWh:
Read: 9776 kWh
